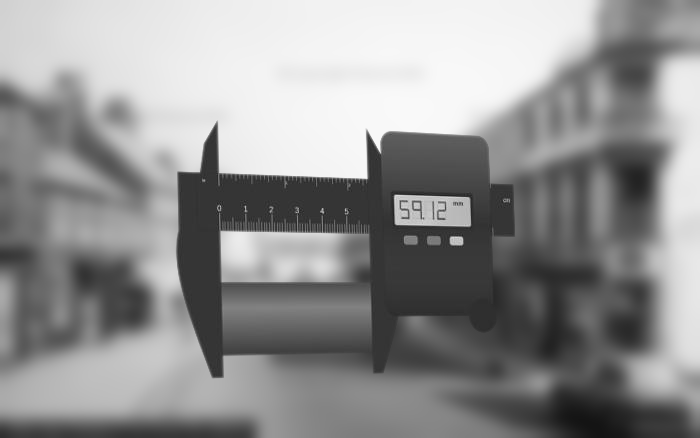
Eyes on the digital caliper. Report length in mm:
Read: 59.12 mm
